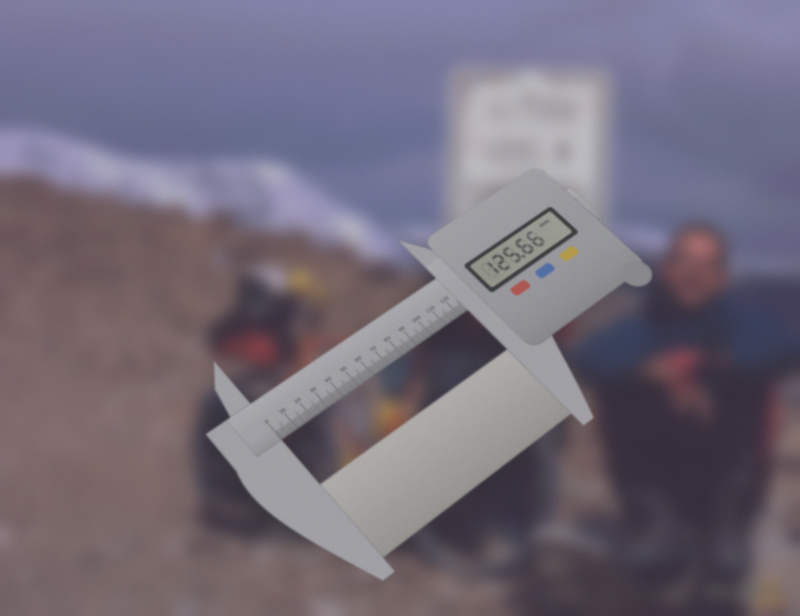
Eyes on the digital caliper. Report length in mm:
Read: 125.66 mm
